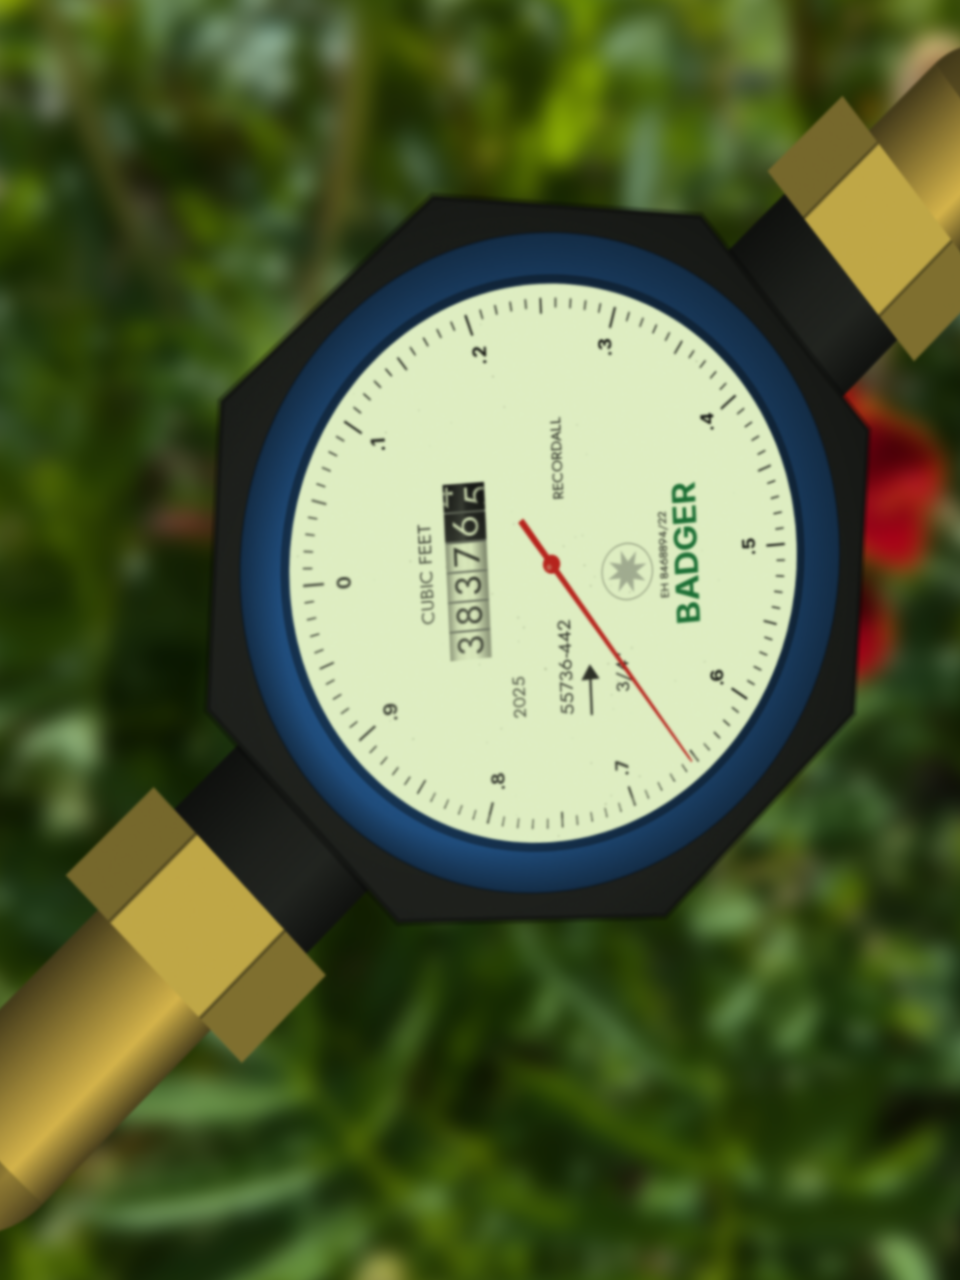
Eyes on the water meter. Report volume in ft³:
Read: 383764.65 ft³
